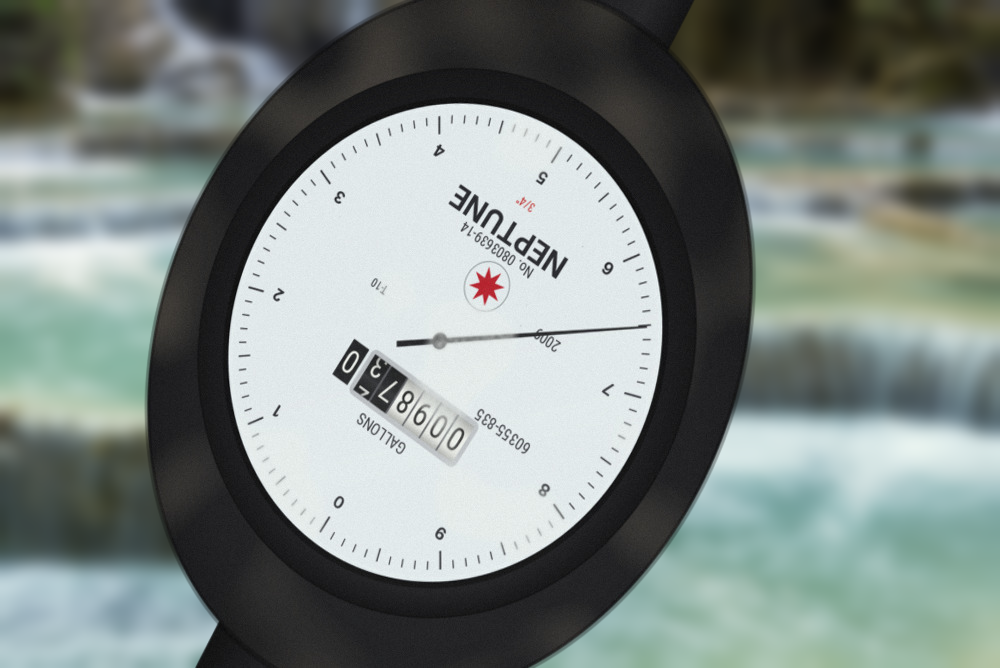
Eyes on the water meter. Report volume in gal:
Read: 98726.5 gal
